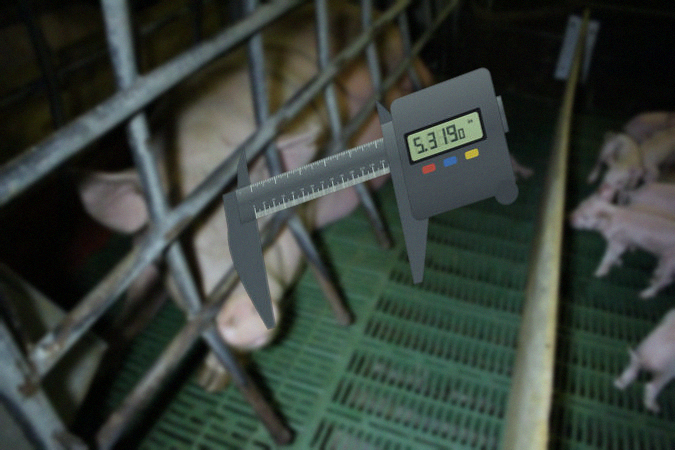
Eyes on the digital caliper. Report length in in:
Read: 5.3190 in
